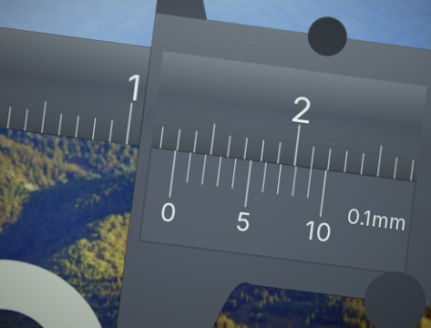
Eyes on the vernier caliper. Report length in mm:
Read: 12.9 mm
